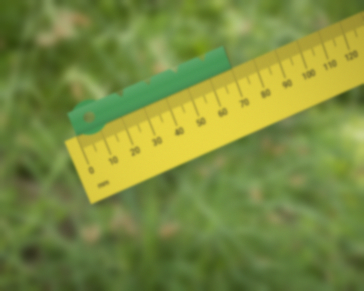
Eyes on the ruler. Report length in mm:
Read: 70 mm
